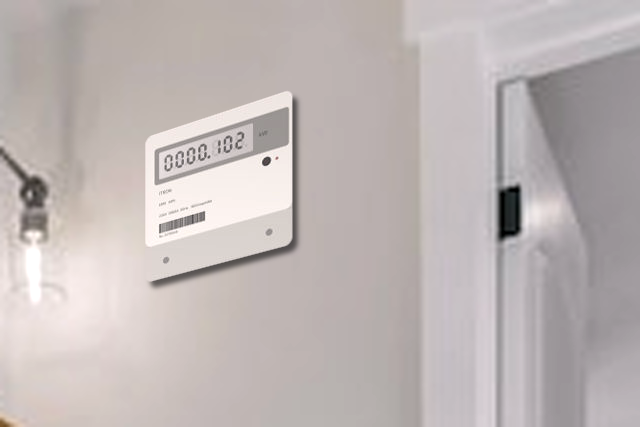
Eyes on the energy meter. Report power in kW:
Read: 0.102 kW
